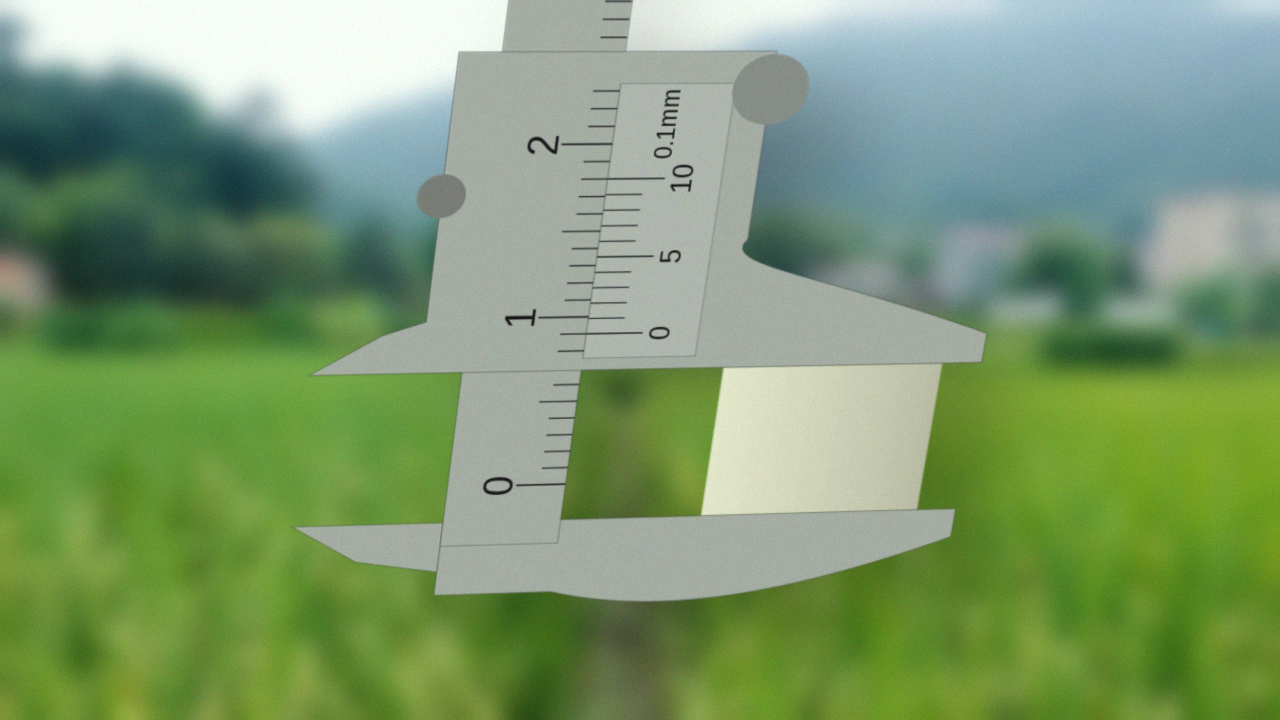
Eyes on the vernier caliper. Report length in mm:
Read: 9.0 mm
